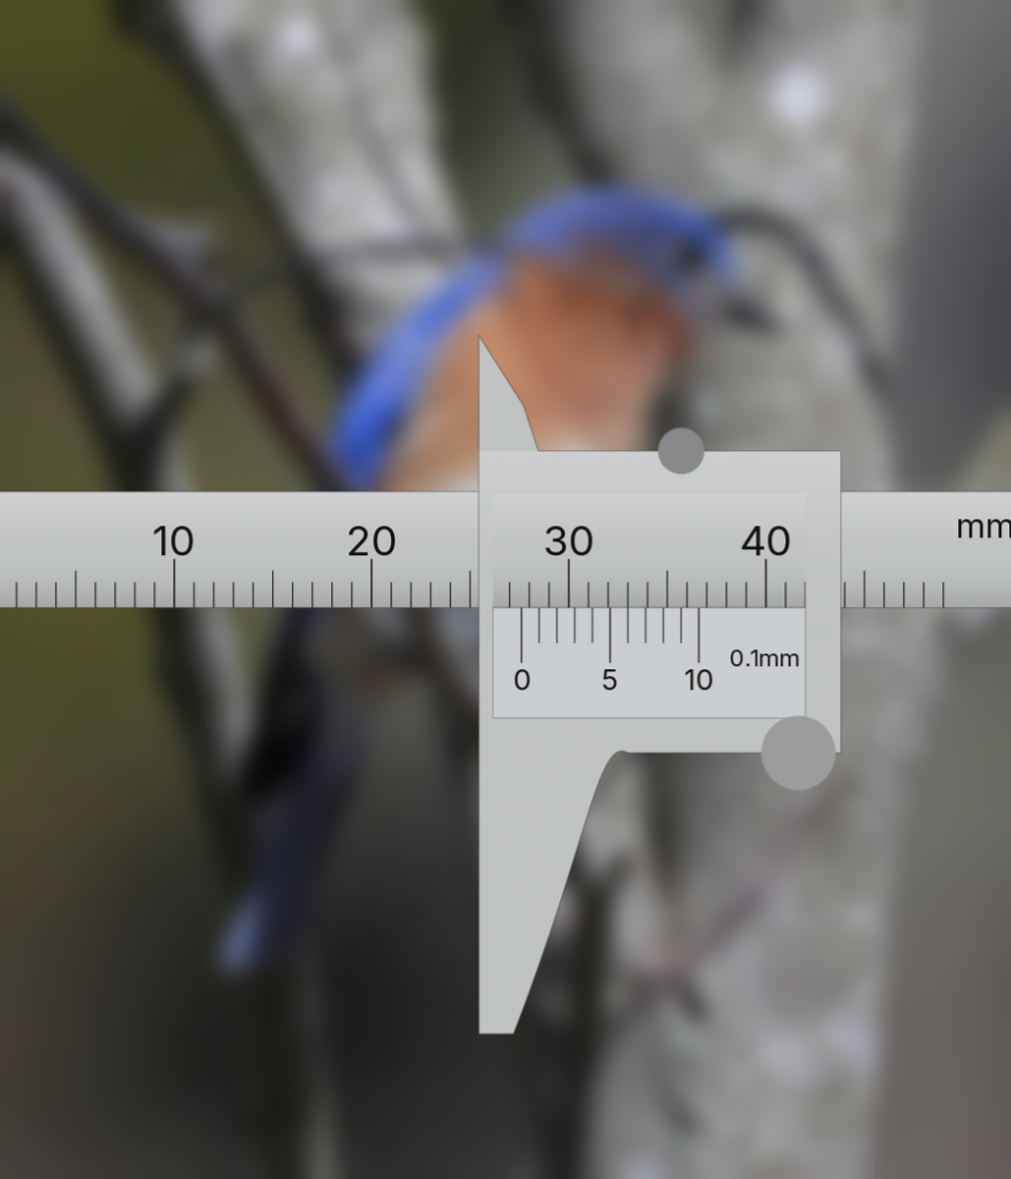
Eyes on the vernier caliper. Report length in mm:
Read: 27.6 mm
